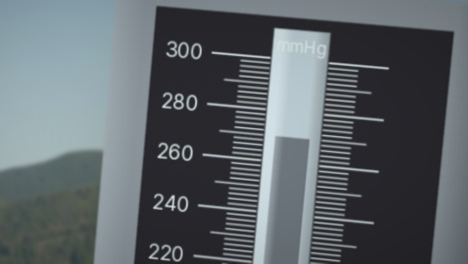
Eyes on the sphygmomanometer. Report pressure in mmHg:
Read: 270 mmHg
